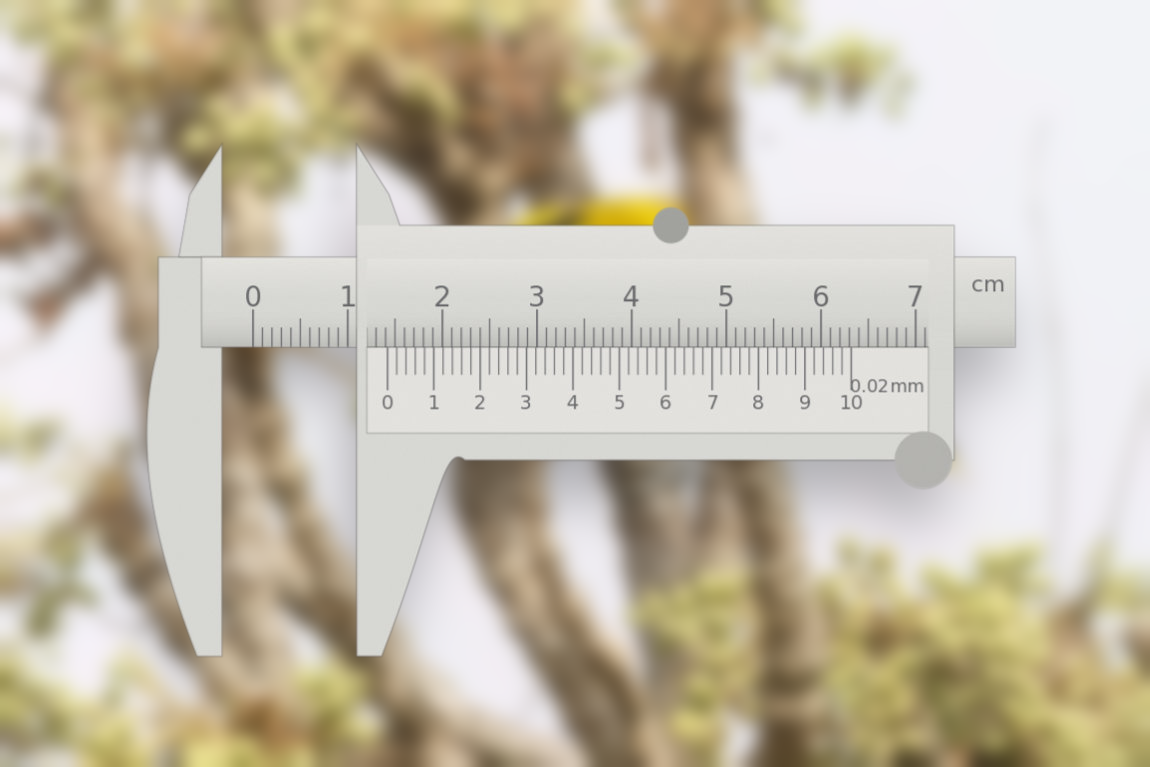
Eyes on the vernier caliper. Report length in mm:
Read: 14.2 mm
